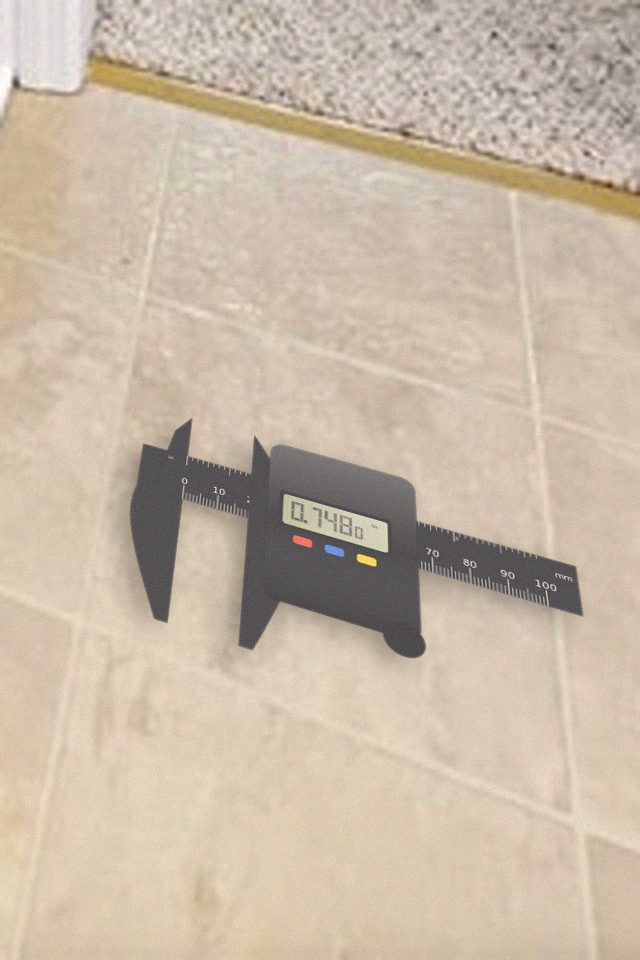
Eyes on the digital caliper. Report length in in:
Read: 0.7480 in
